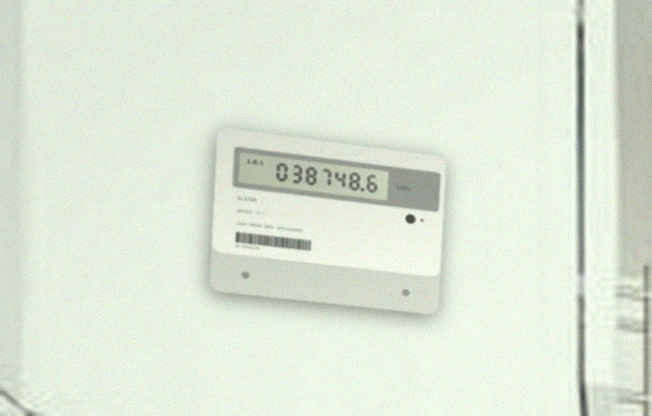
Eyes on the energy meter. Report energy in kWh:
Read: 38748.6 kWh
